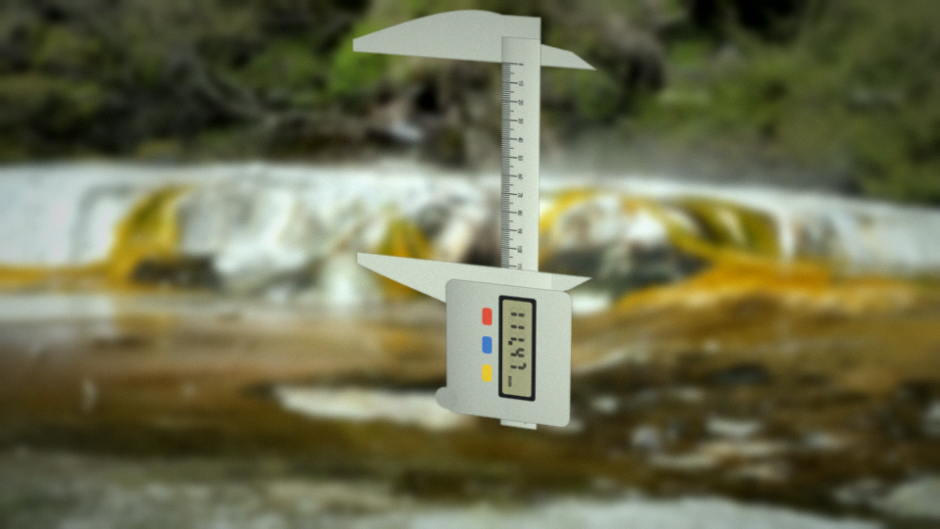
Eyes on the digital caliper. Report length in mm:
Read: 111.47 mm
